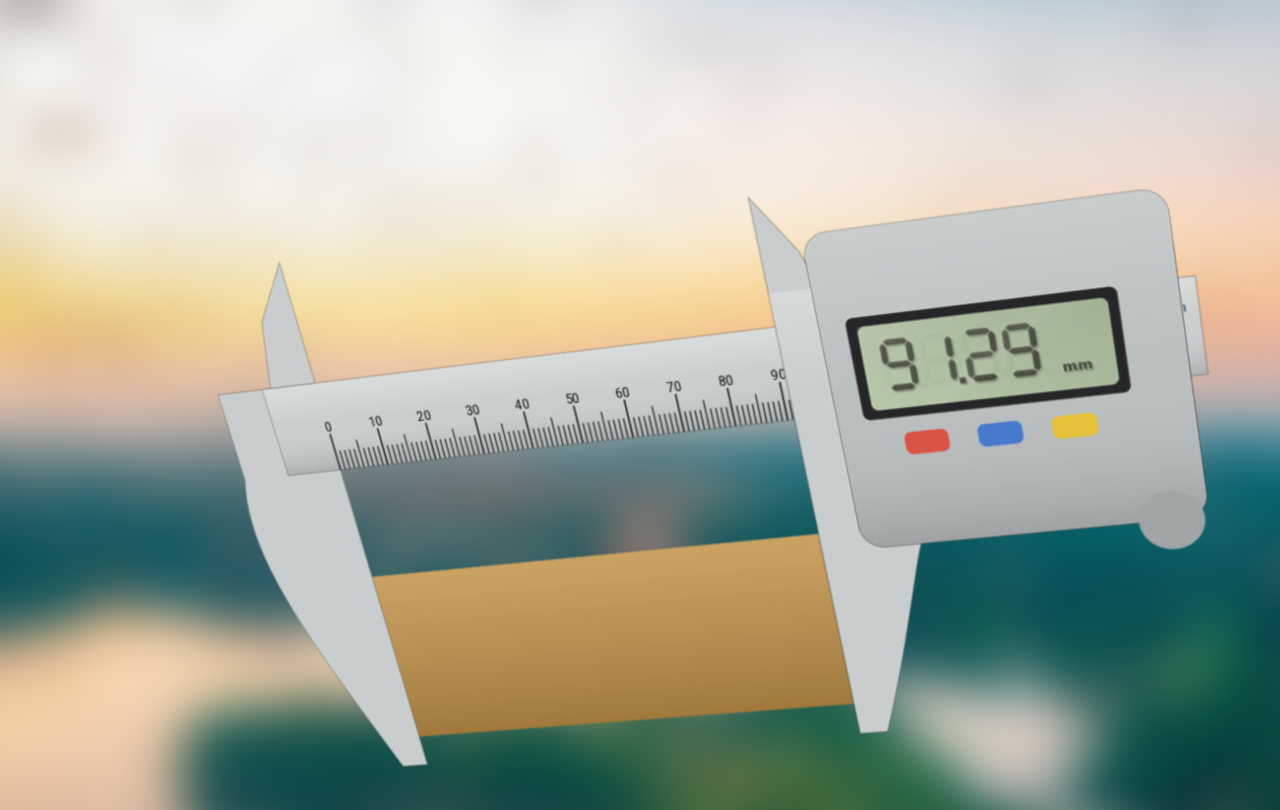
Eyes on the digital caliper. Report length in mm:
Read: 91.29 mm
